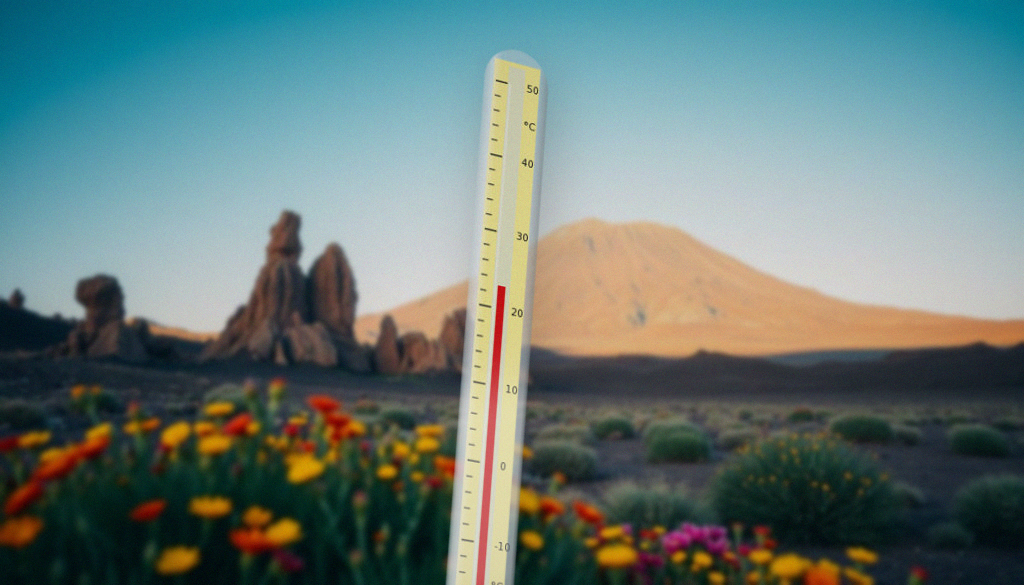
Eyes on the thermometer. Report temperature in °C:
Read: 23 °C
